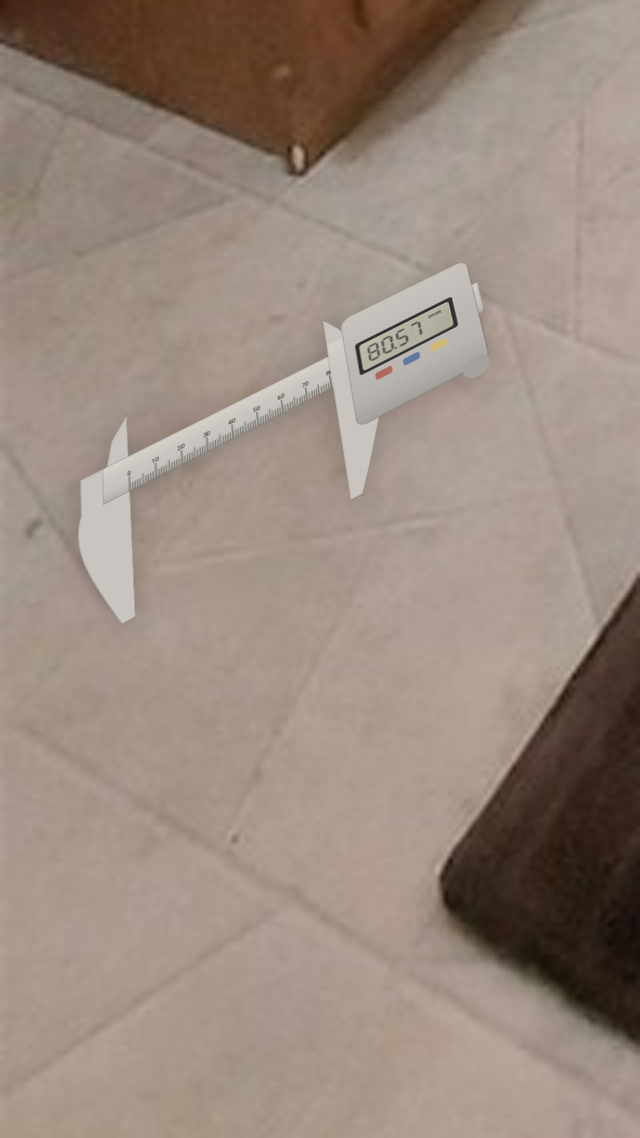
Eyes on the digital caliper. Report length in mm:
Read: 80.57 mm
